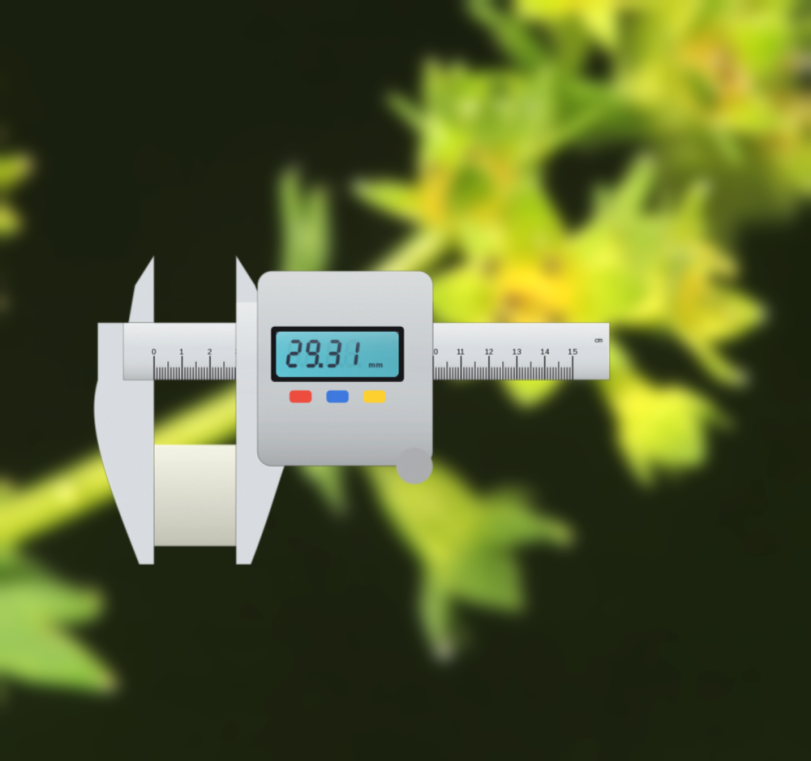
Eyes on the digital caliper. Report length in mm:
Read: 29.31 mm
